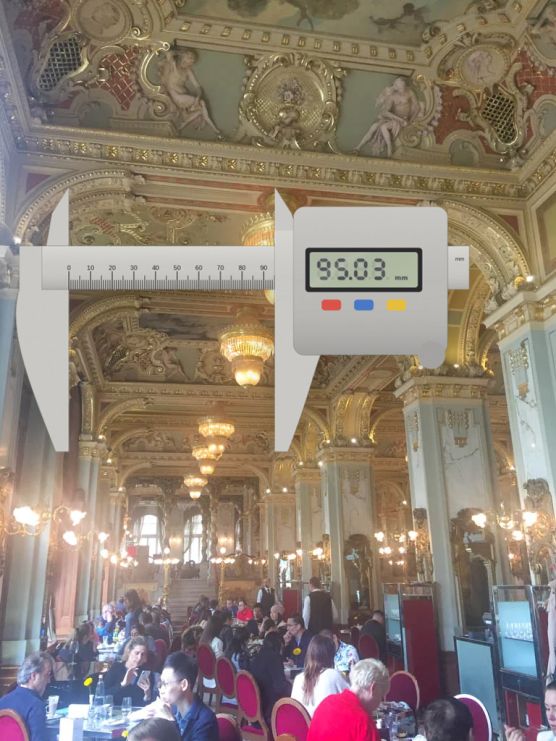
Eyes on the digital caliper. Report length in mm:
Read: 95.03 mm
